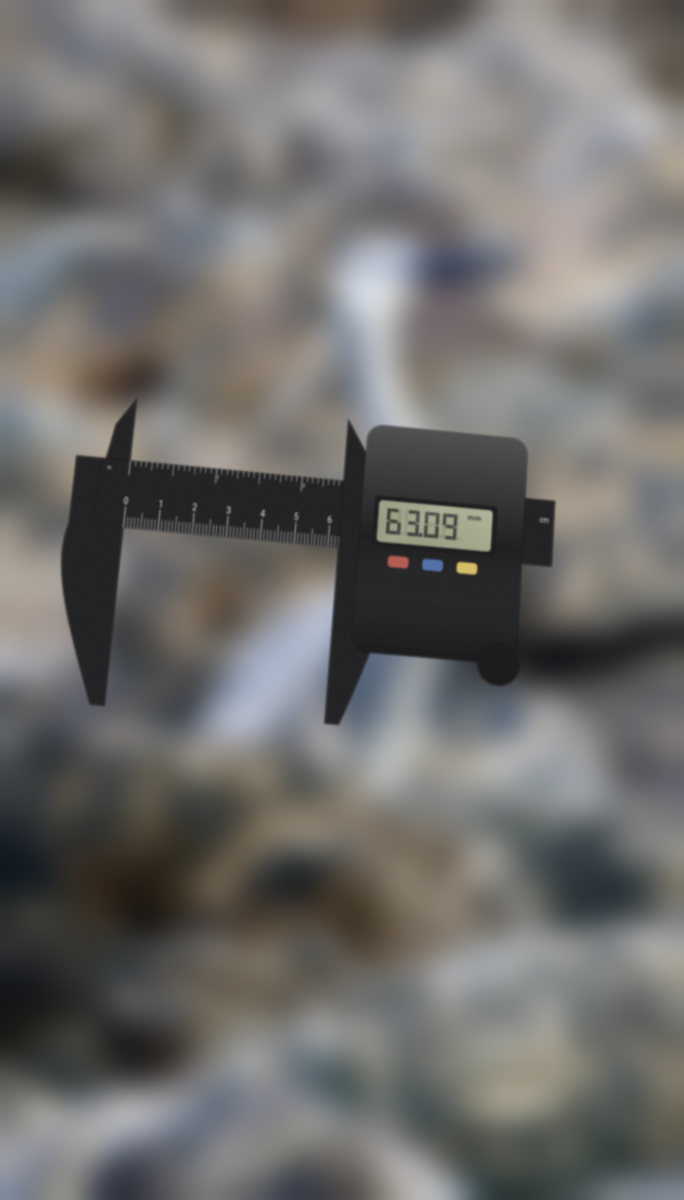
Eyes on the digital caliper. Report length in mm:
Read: 63.09 mm
